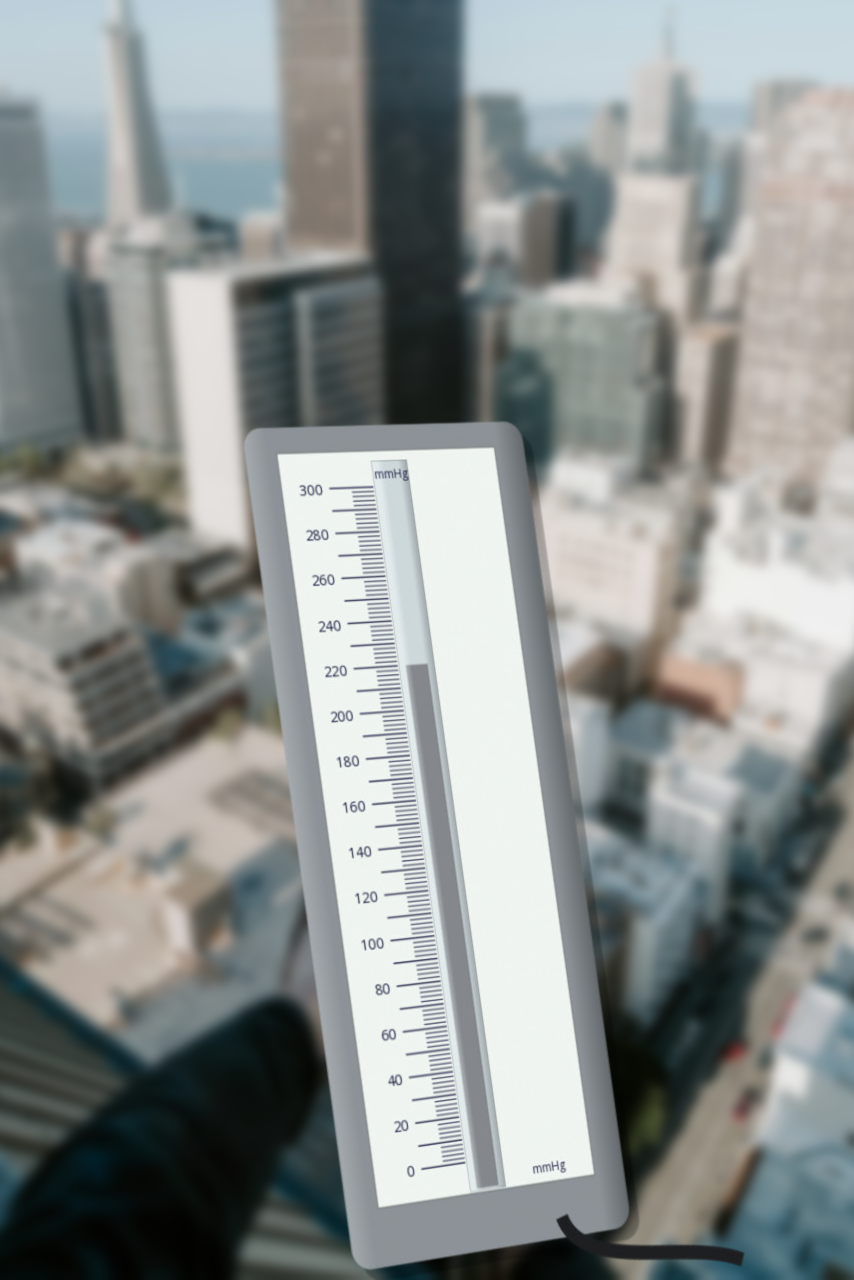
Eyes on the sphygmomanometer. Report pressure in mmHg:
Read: 220 mmHg
